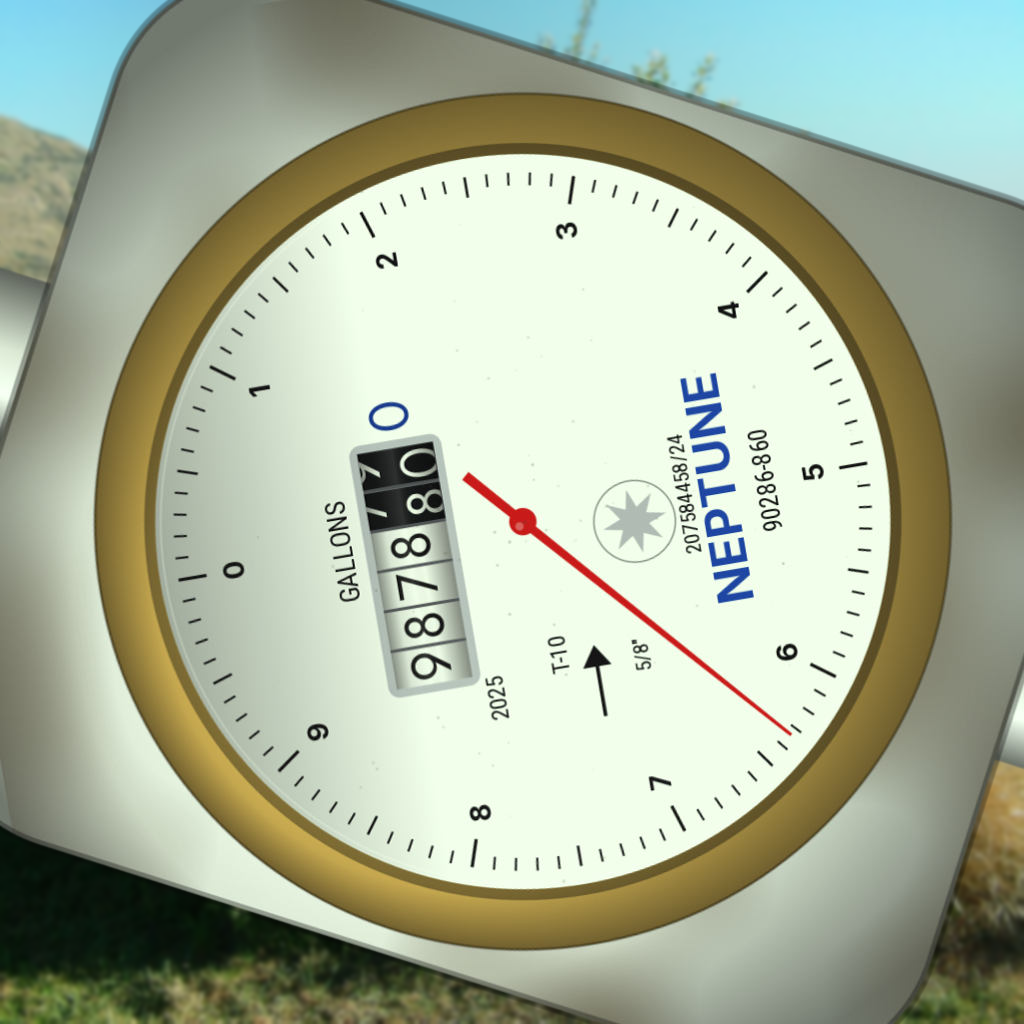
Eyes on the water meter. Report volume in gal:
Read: 9878796.3 gal
